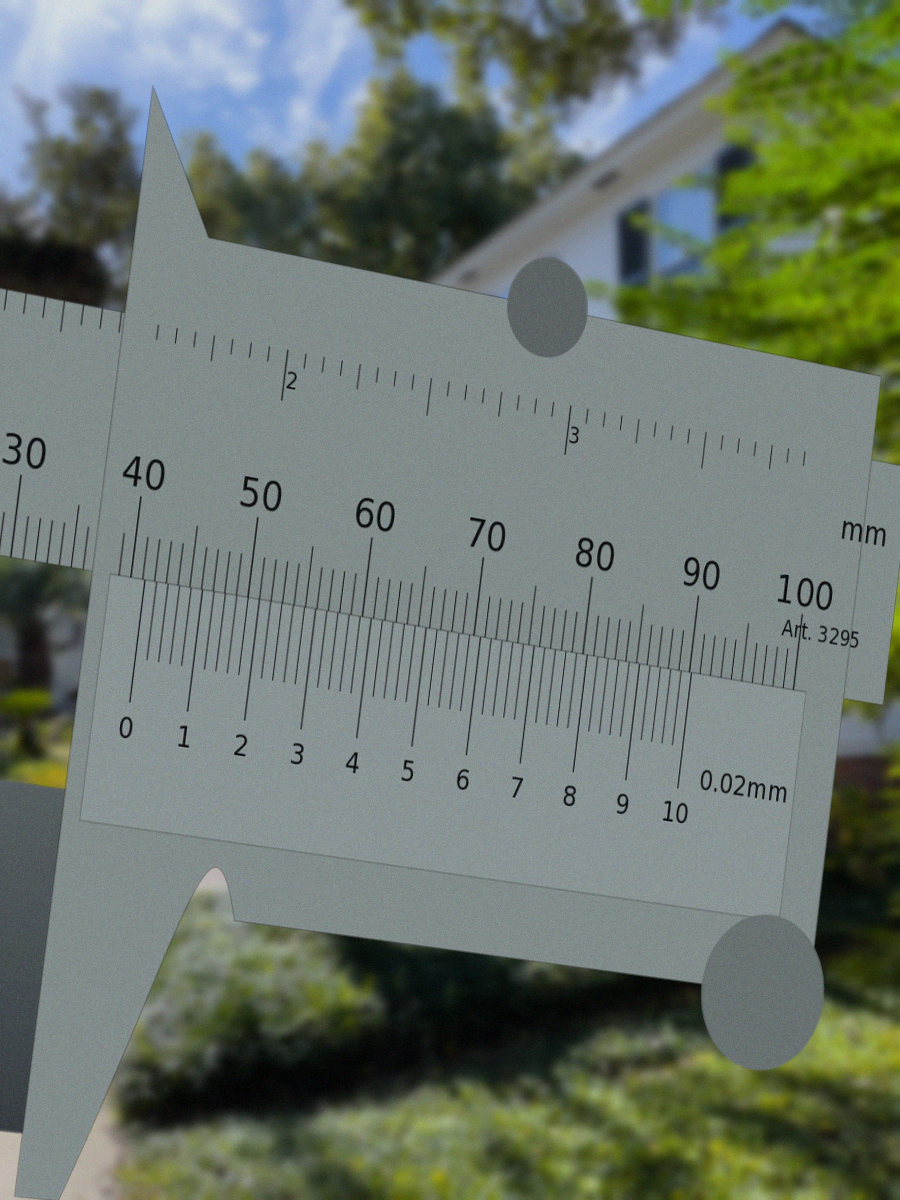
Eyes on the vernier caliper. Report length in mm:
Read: 41.2 mm
